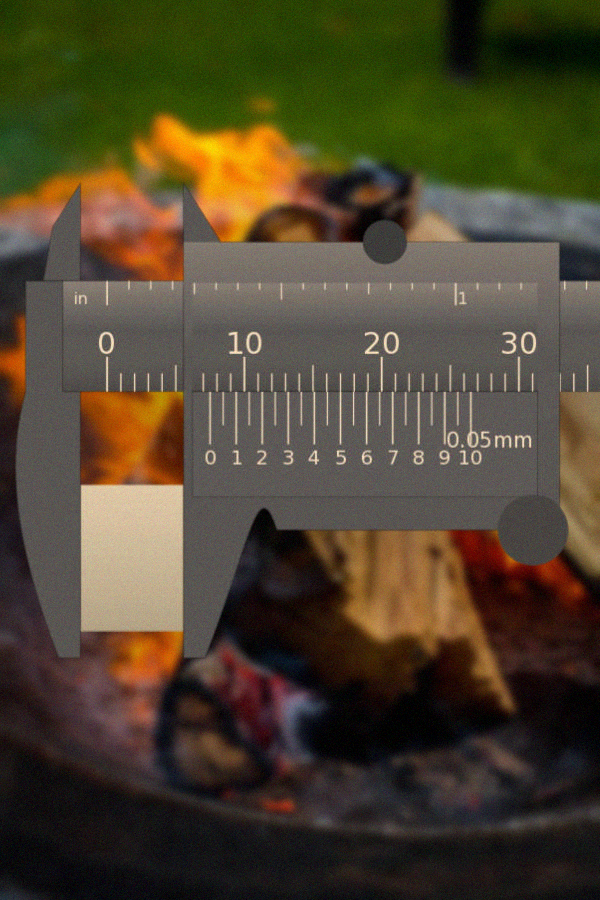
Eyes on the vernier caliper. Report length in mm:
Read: 7.5 mm
